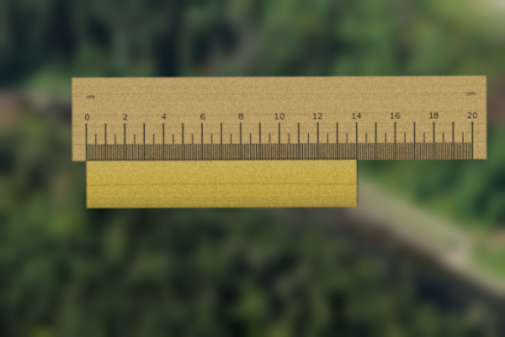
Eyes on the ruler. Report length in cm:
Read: 14 cm
